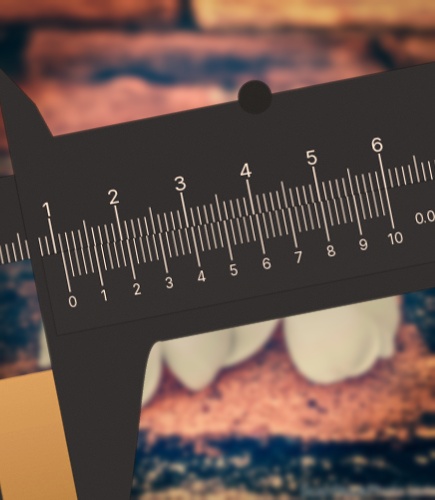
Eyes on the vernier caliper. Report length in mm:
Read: 11.0 mm
